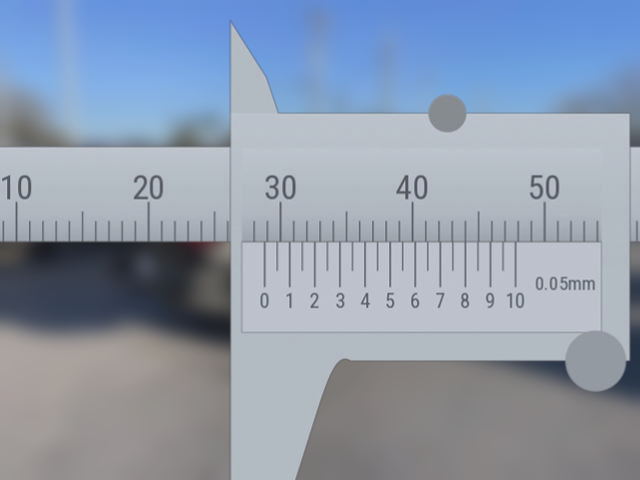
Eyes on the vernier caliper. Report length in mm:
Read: 28.8 mm
